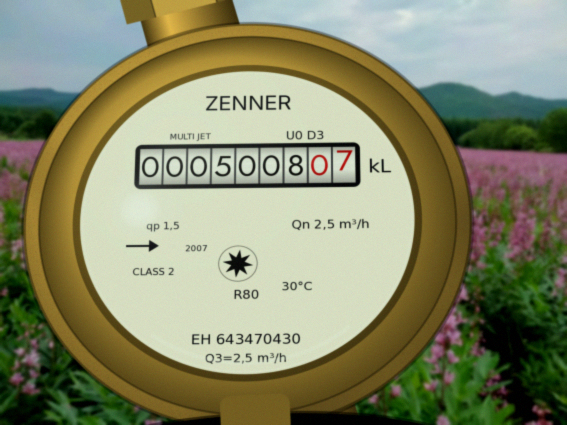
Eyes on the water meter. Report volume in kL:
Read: 5008.07 kL
